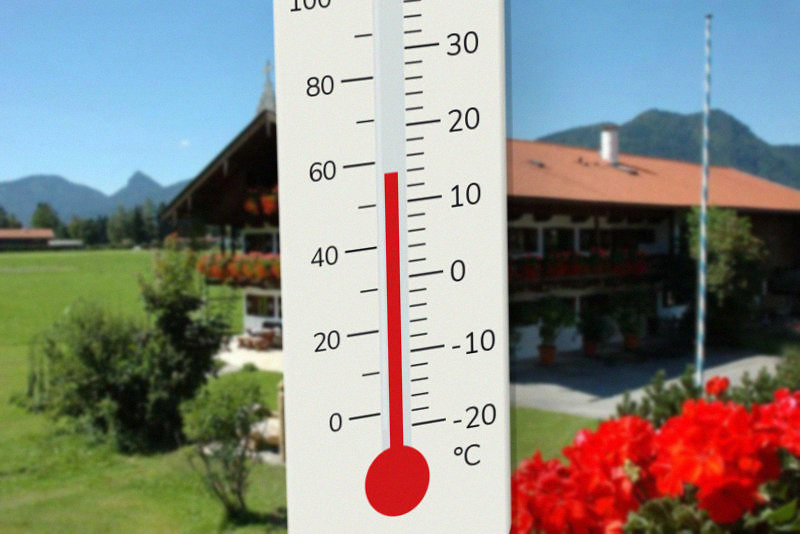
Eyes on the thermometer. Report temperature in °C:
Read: 14 °C
